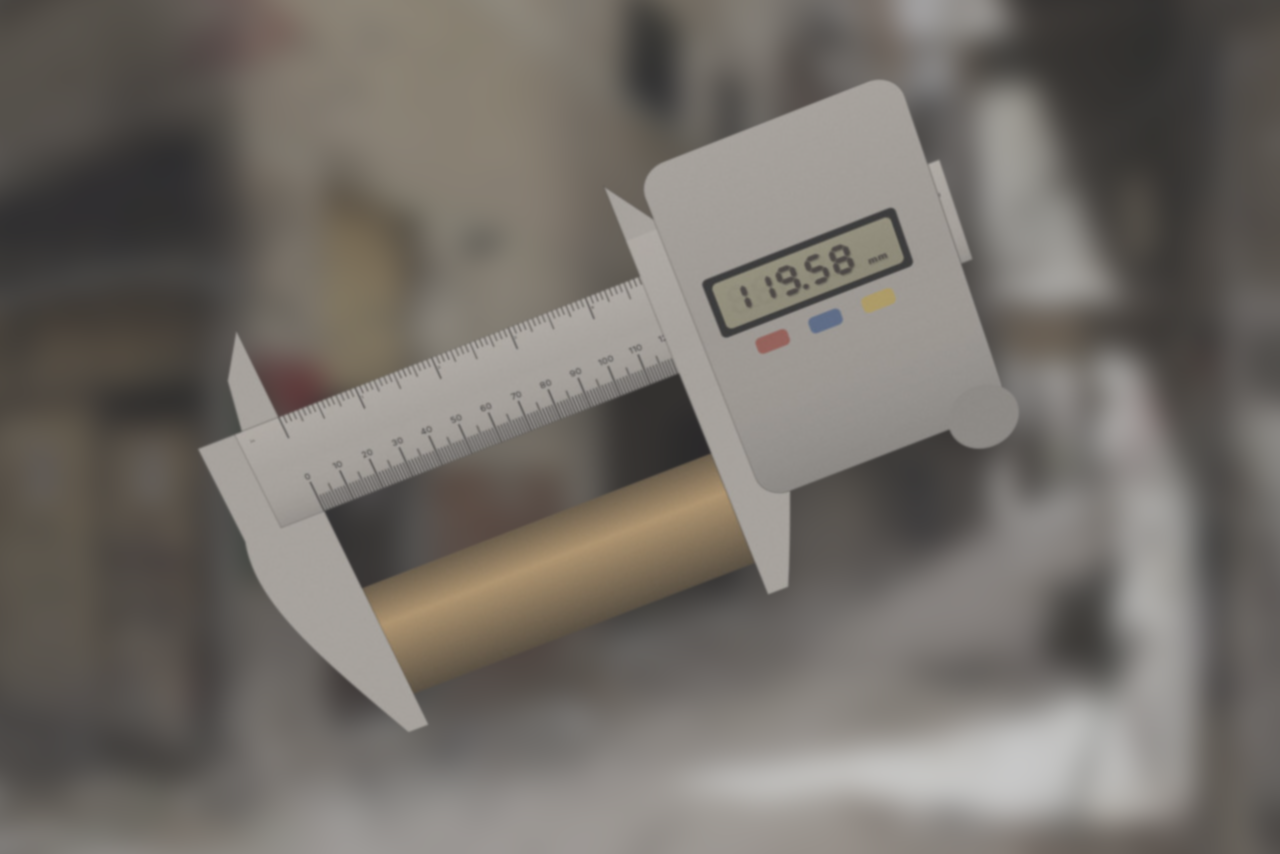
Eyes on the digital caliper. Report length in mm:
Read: 119.58 mm
